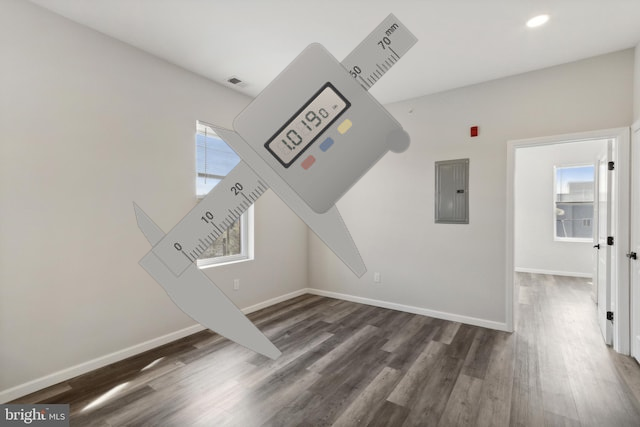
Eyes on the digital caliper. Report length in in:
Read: 1.0190 in
